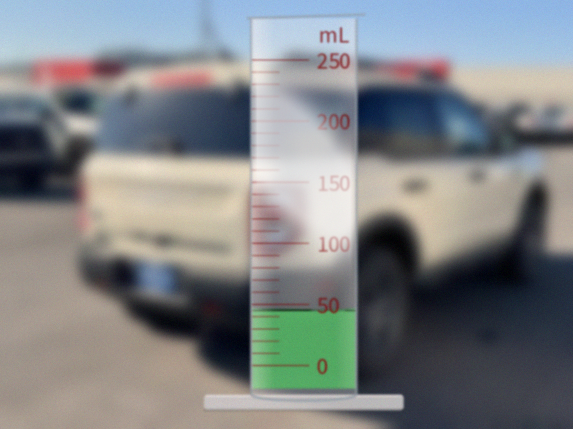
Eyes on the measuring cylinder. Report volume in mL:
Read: 45 mL
